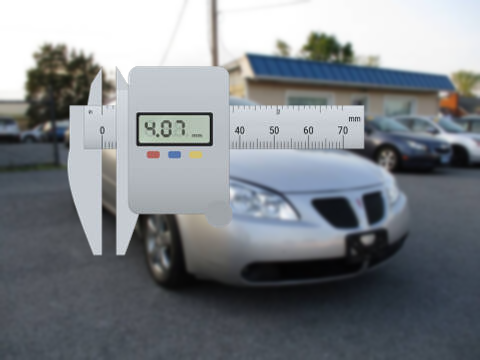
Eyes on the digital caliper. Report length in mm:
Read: 4.07 mm
